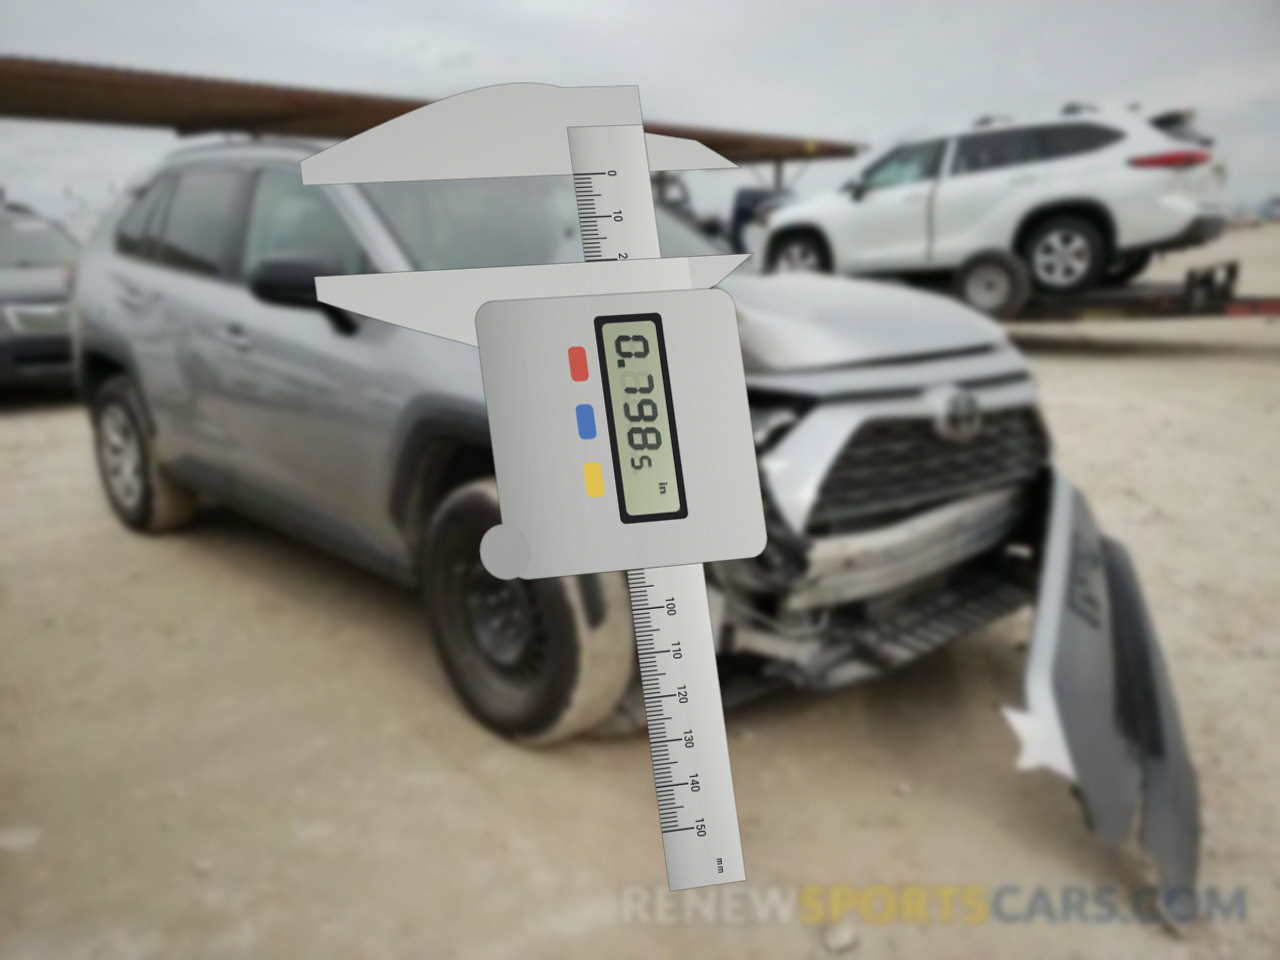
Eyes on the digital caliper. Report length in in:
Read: 0.7985 in
